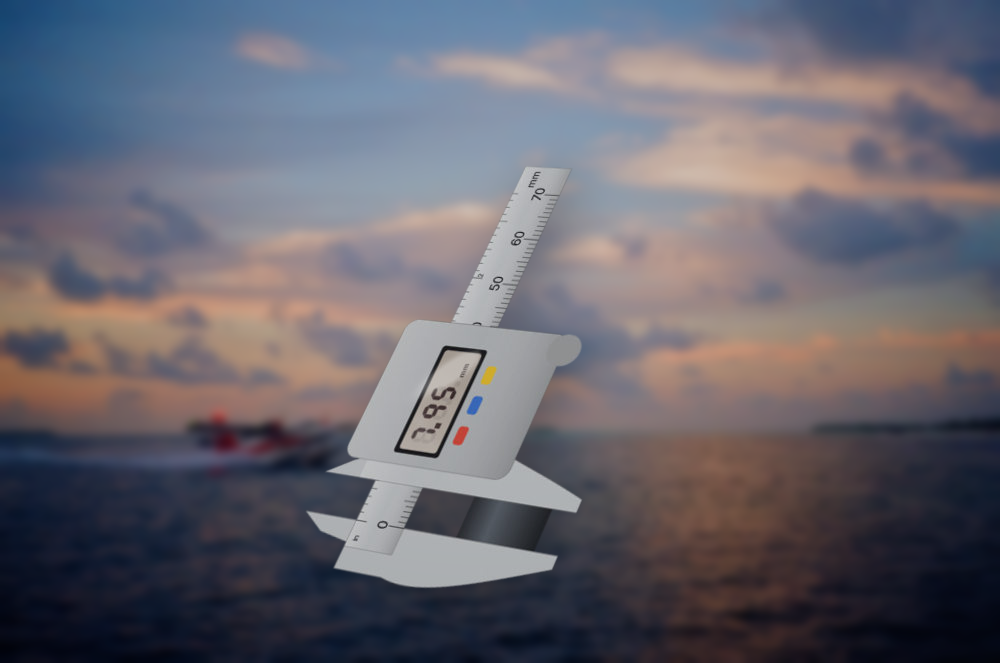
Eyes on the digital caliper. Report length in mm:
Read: 7.95 mm
